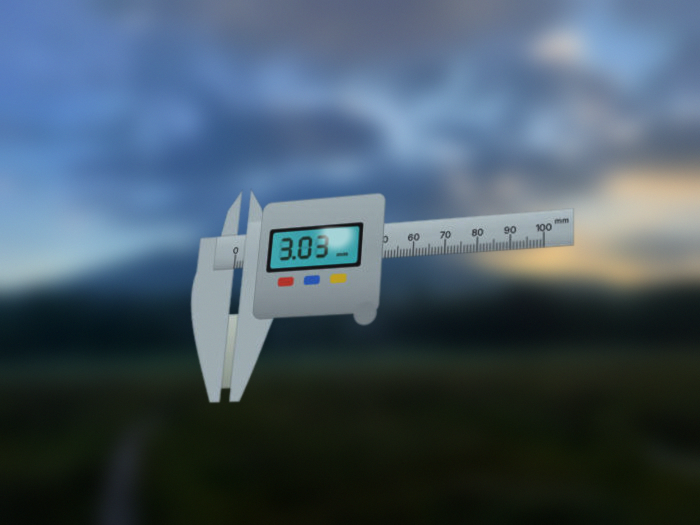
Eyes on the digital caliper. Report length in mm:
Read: 3.03 mm
